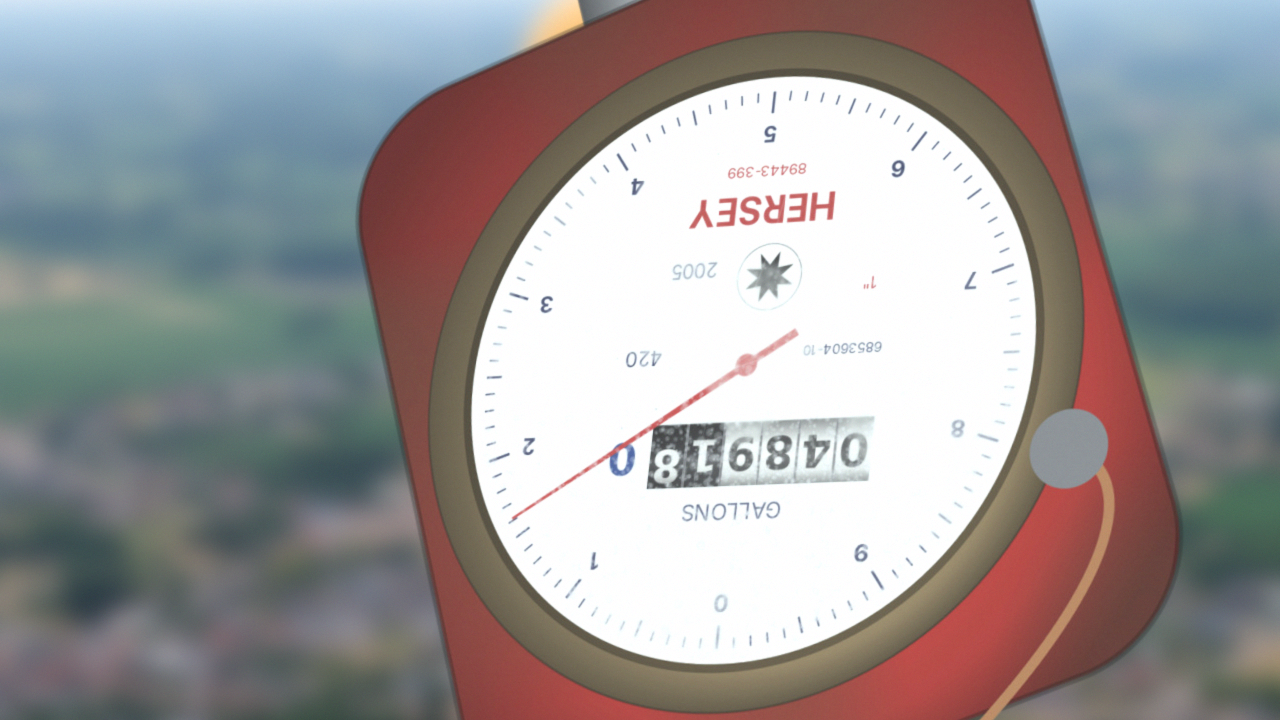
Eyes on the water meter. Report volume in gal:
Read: 489181.6 gal
